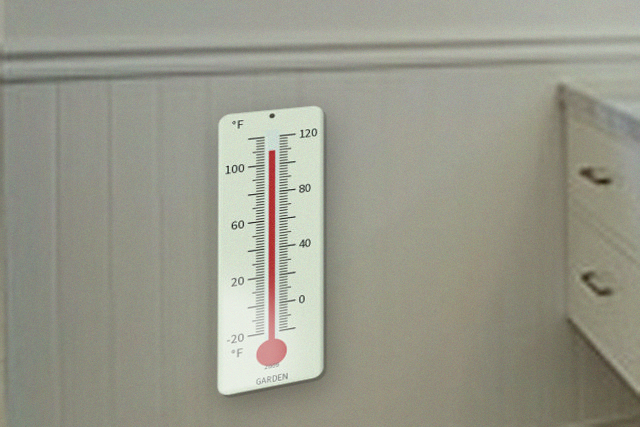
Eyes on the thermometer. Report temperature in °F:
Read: 110 °F
